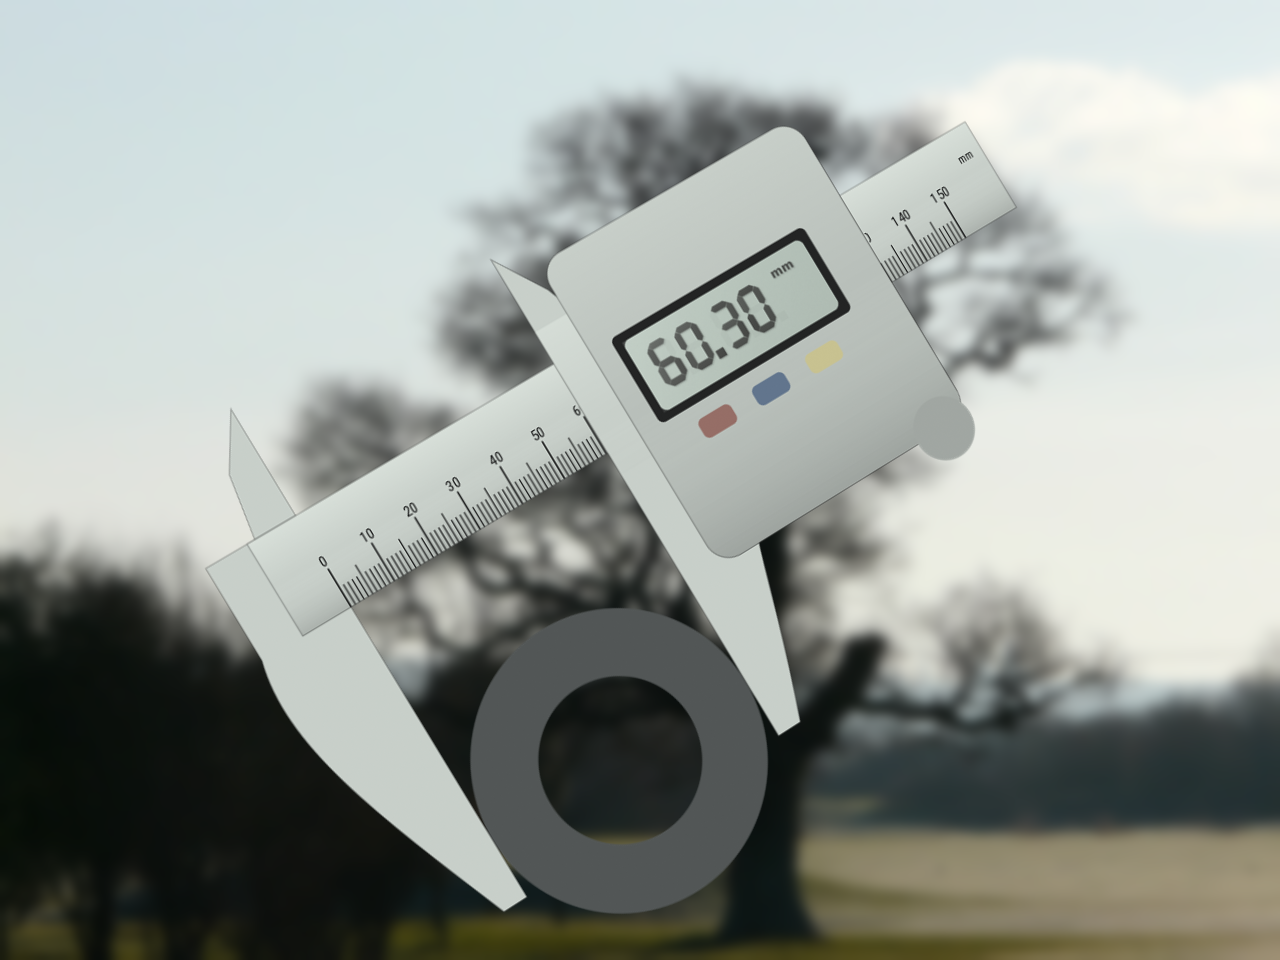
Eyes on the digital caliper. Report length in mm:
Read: 60.30 mm
